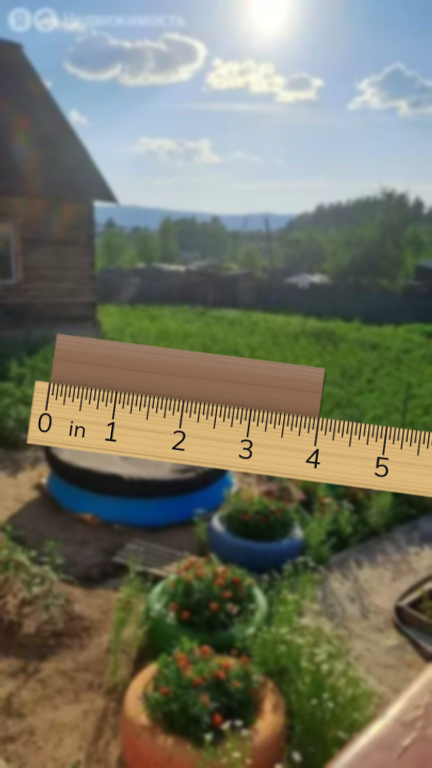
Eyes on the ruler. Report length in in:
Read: 4 in
